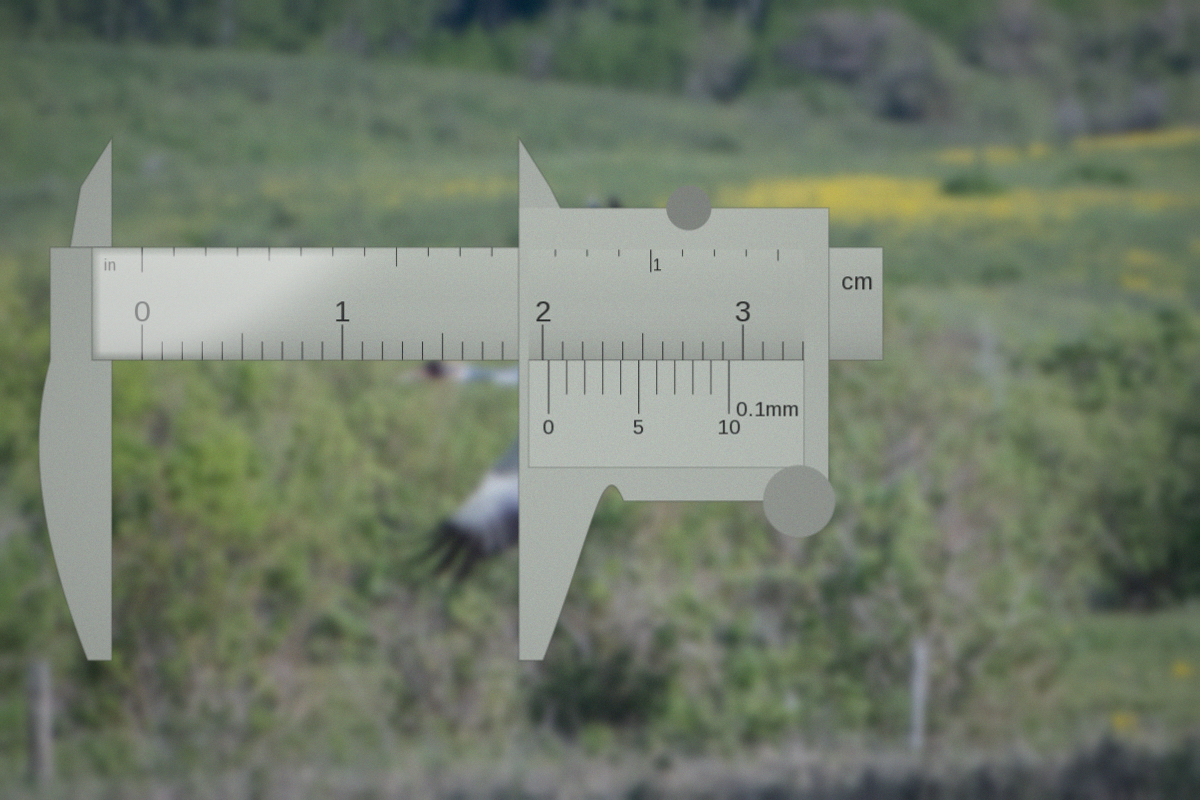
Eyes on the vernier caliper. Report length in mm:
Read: 20.3 mm
